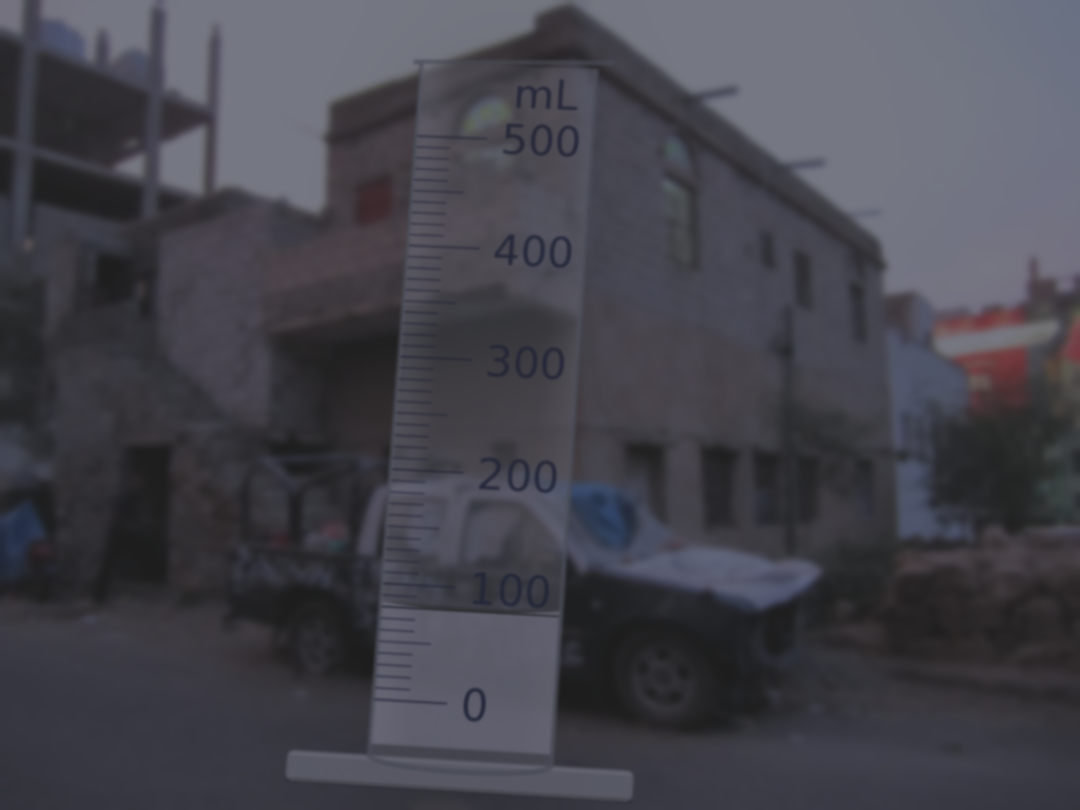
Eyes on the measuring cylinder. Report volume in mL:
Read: 80 mL
